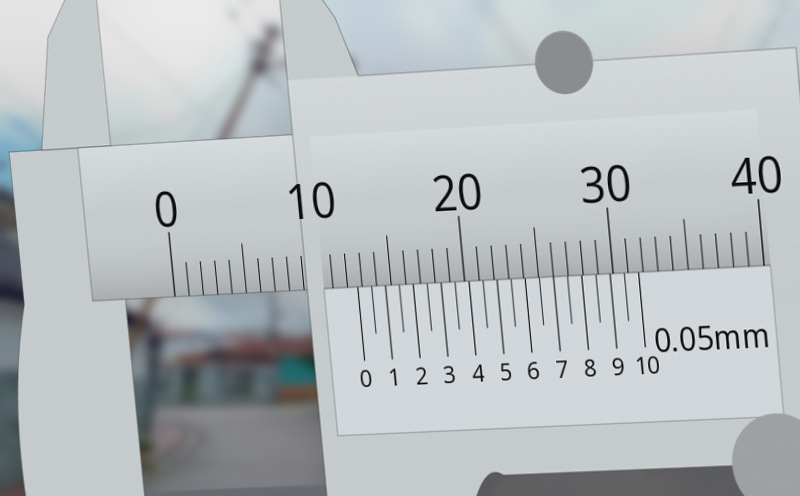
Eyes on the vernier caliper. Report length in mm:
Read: 12.7 mm
